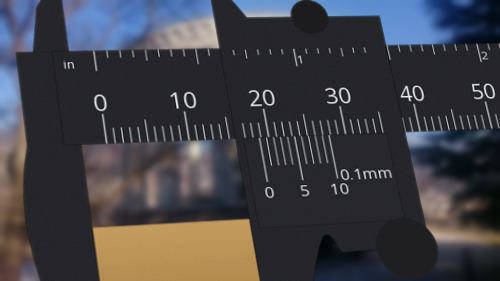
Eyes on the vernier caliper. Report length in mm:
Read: 18.8 mm
